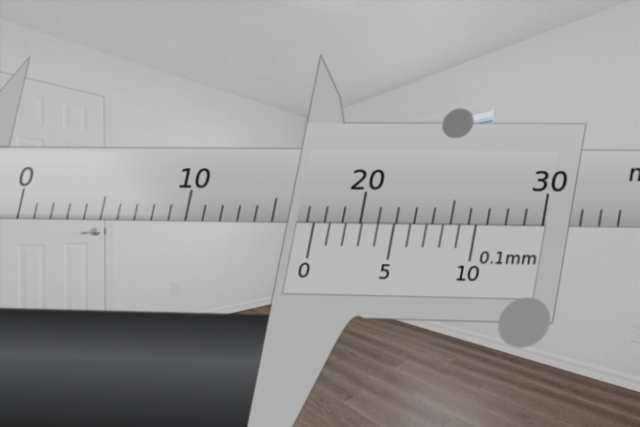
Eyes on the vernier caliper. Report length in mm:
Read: 17.4 mm
